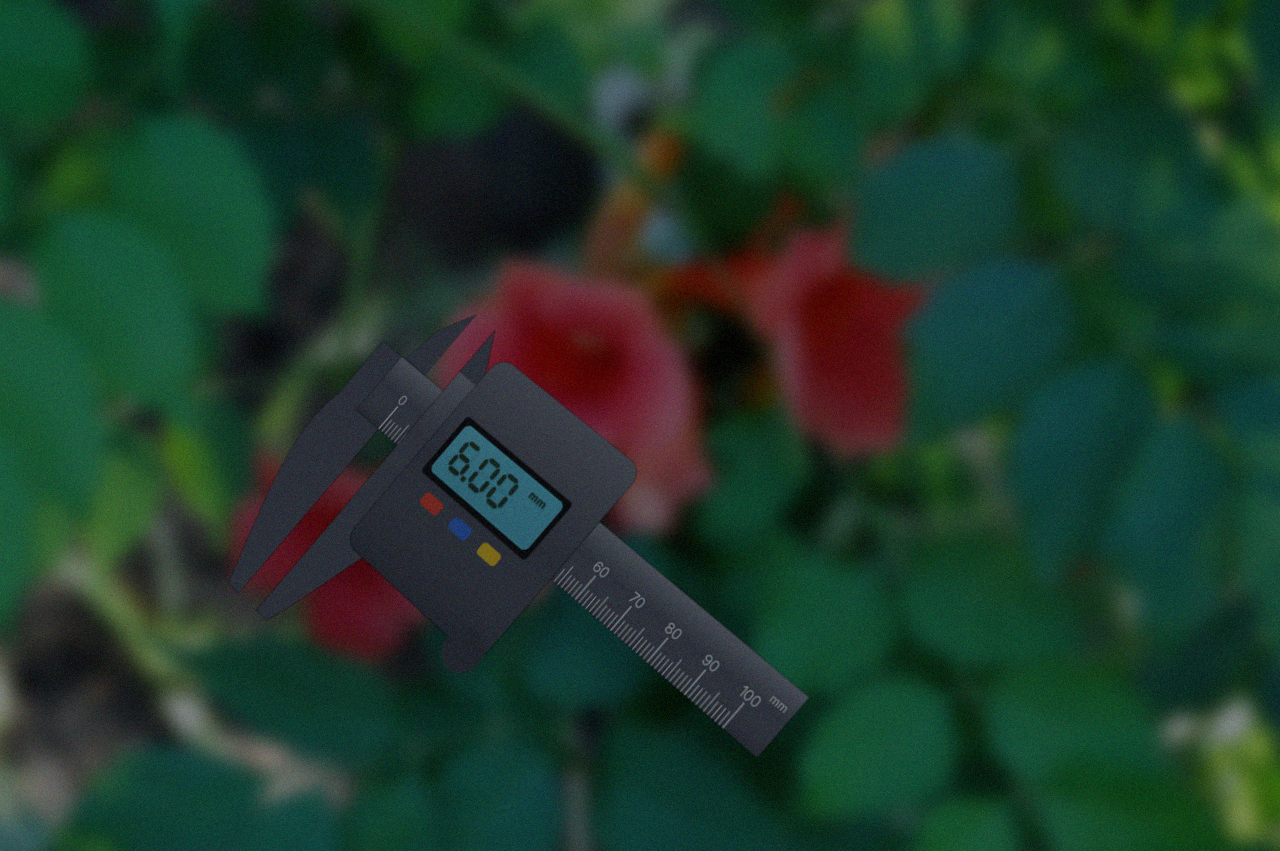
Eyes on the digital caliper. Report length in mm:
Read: 6.00 mm
